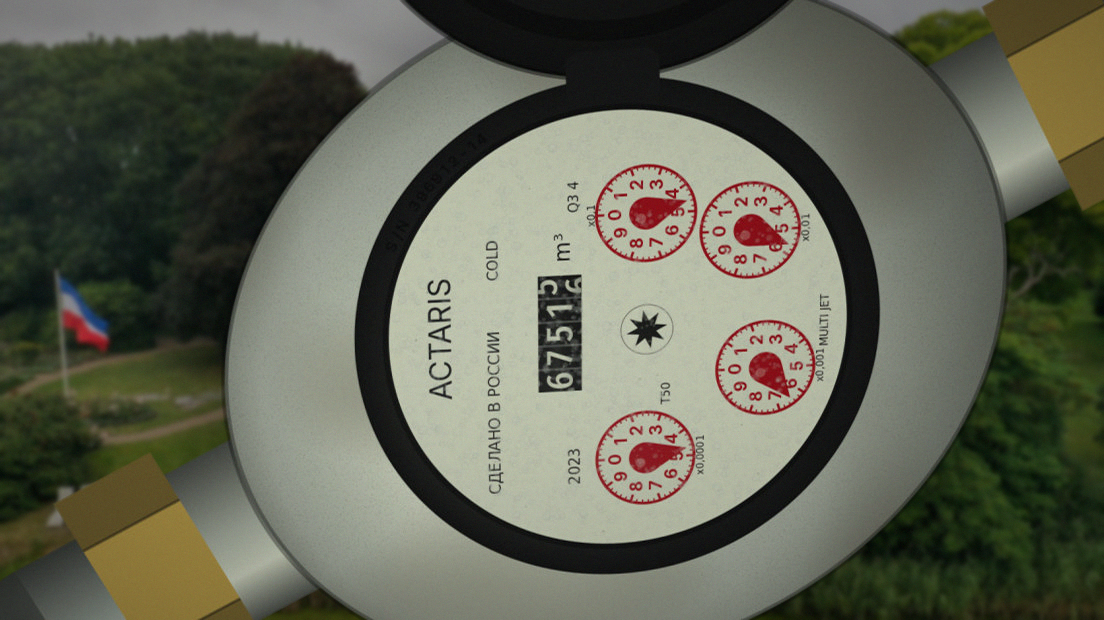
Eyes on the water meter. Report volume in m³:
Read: 67515.4564 m³
